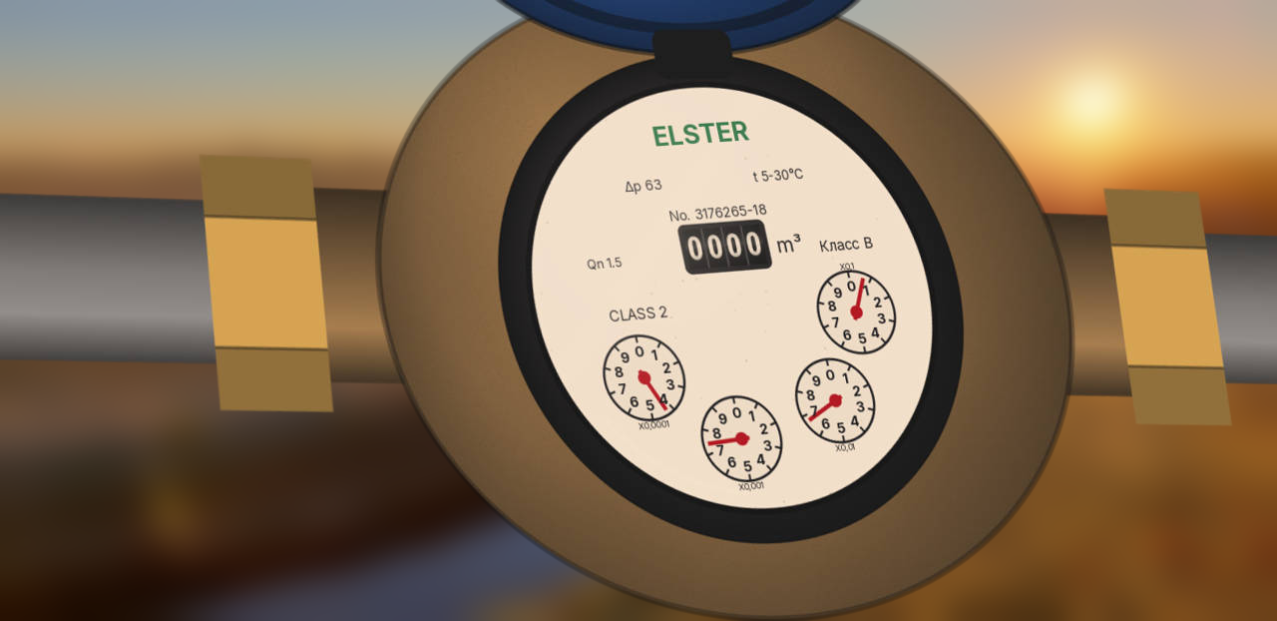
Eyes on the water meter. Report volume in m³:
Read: 0.0674 m³
